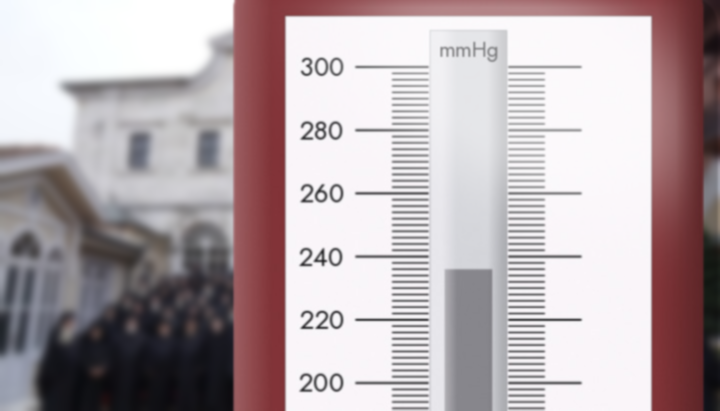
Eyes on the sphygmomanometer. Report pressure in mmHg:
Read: 236 mmHg
